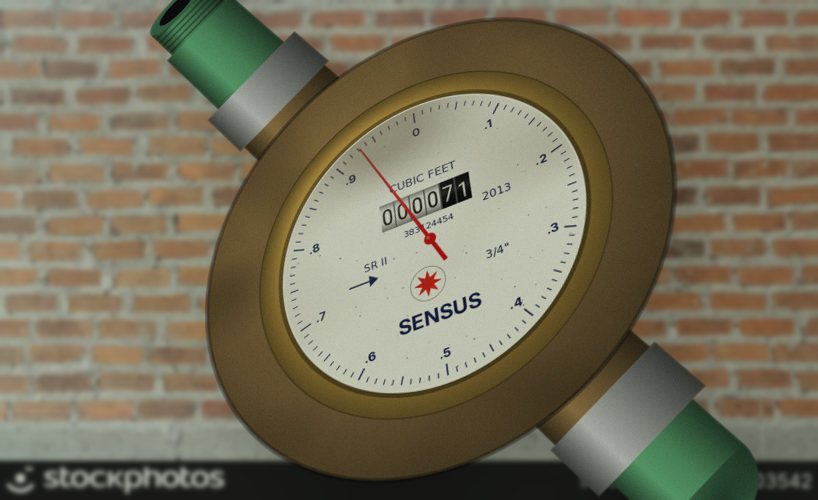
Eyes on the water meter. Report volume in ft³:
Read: 70.93 ft³
